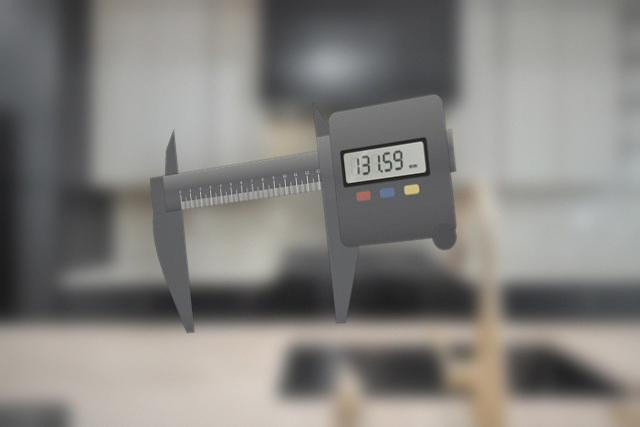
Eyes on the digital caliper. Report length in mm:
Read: 131.59 mm
